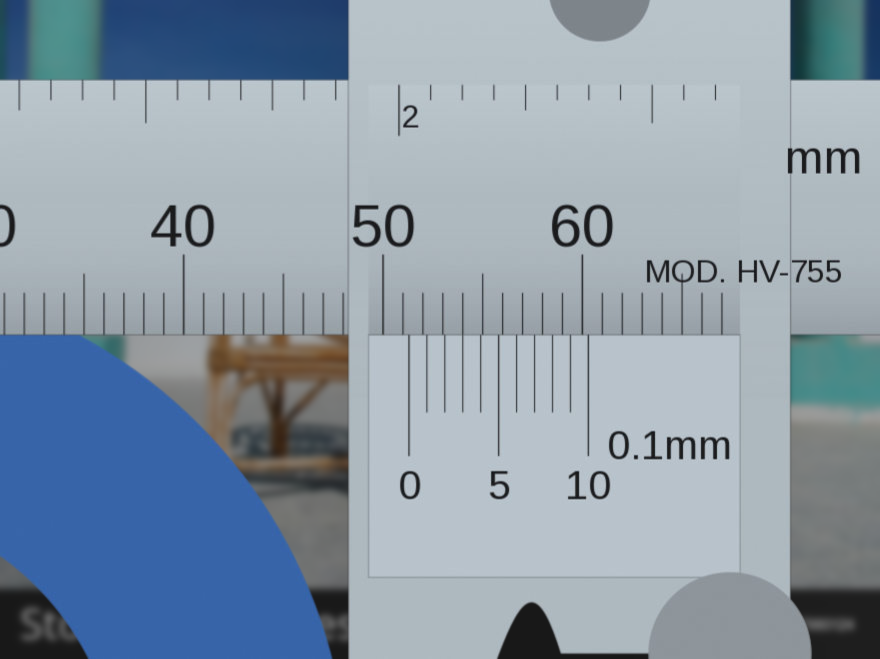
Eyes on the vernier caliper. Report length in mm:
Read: 51.3 mm
